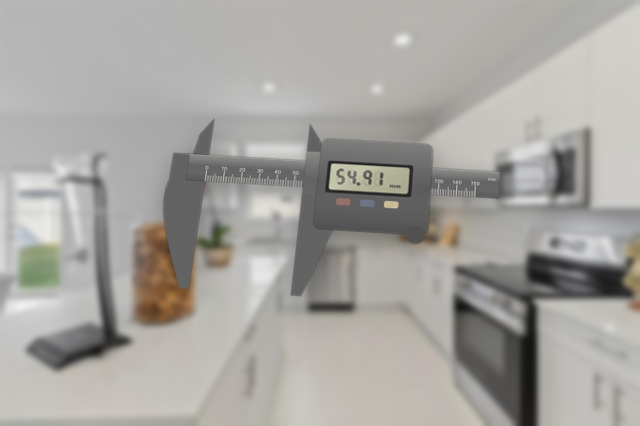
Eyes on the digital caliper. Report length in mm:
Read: 54.91 mm
